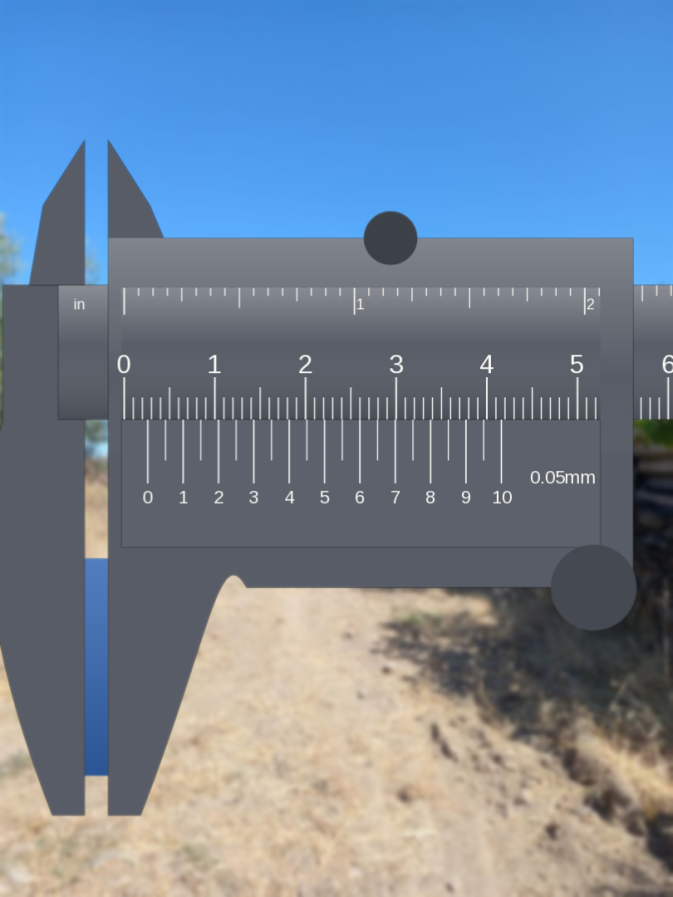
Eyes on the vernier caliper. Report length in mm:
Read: 2.6 mm
